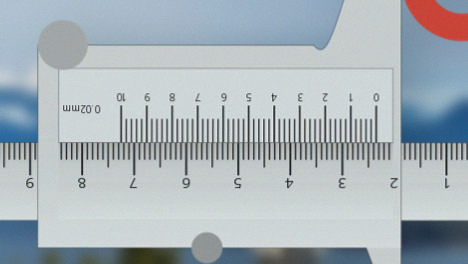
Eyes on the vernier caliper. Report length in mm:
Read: 23.5 mm
